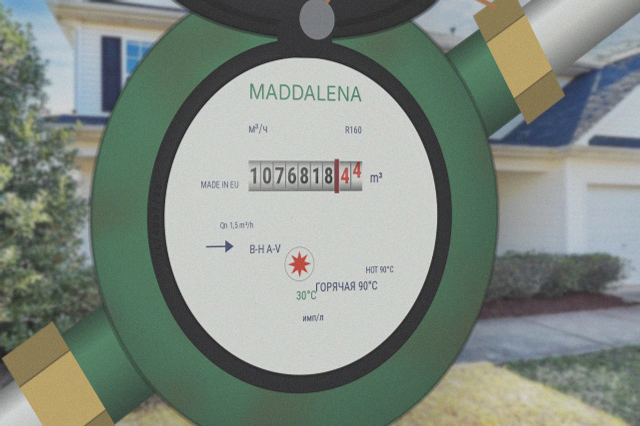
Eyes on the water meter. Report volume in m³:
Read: 1076818.44 m³
